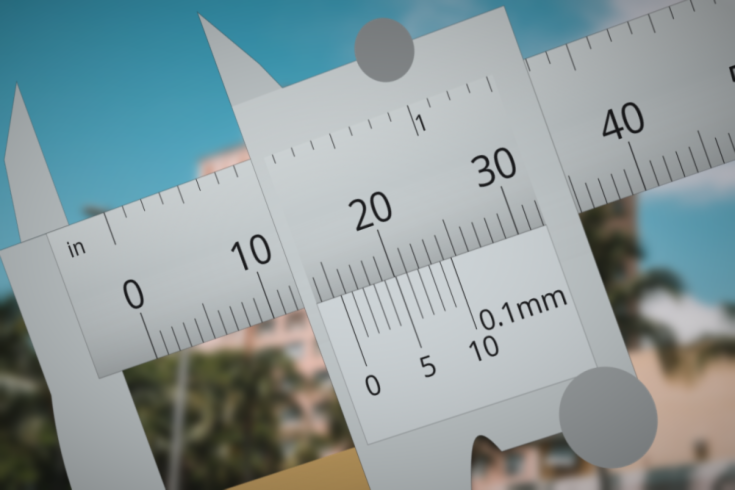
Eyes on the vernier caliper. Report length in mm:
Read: 15.6 mm
